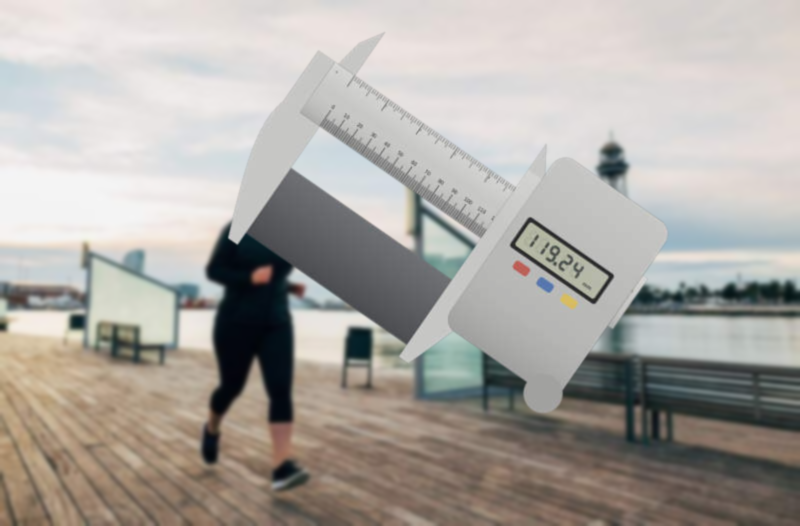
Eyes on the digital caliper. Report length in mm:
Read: 119.24 mm
